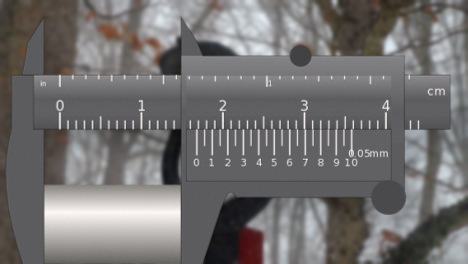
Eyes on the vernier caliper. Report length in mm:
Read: 16.8 mm
